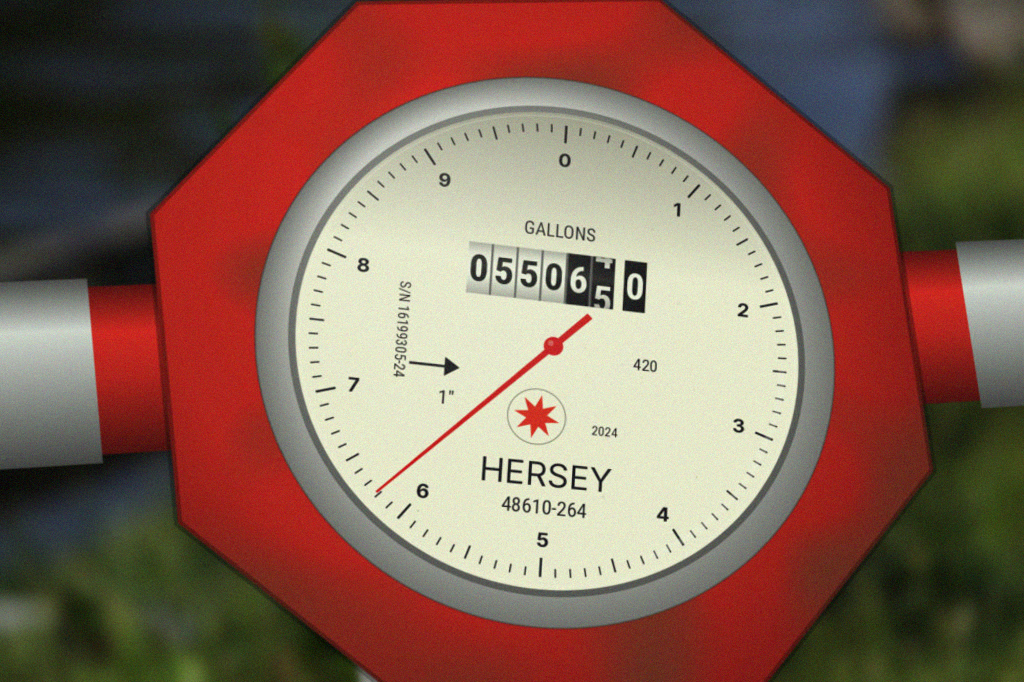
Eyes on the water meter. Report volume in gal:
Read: 550646.2 gal
